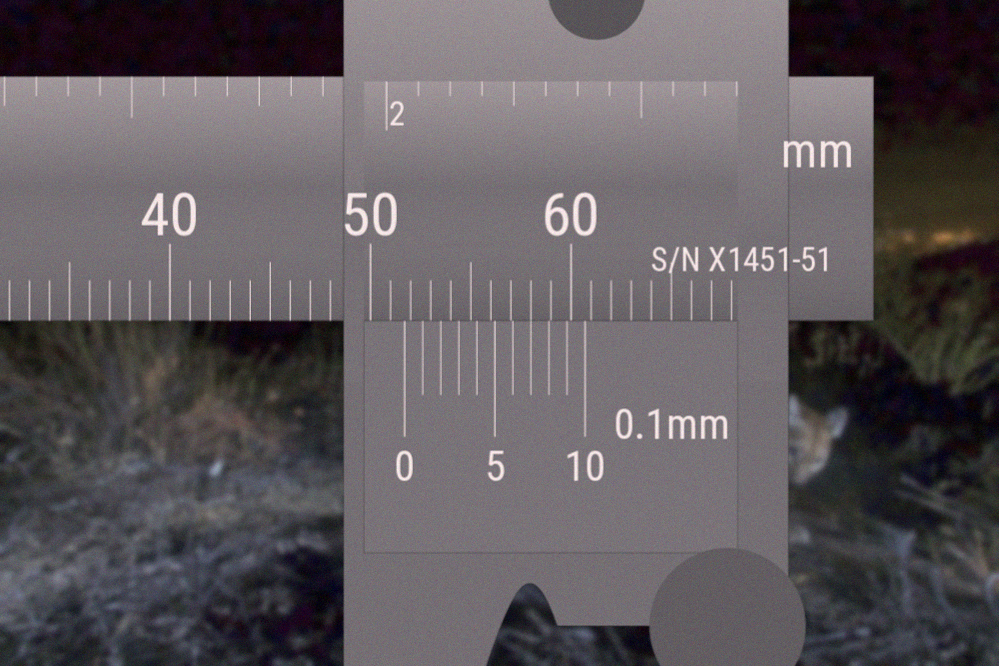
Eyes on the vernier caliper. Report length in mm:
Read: 51.7 mm
